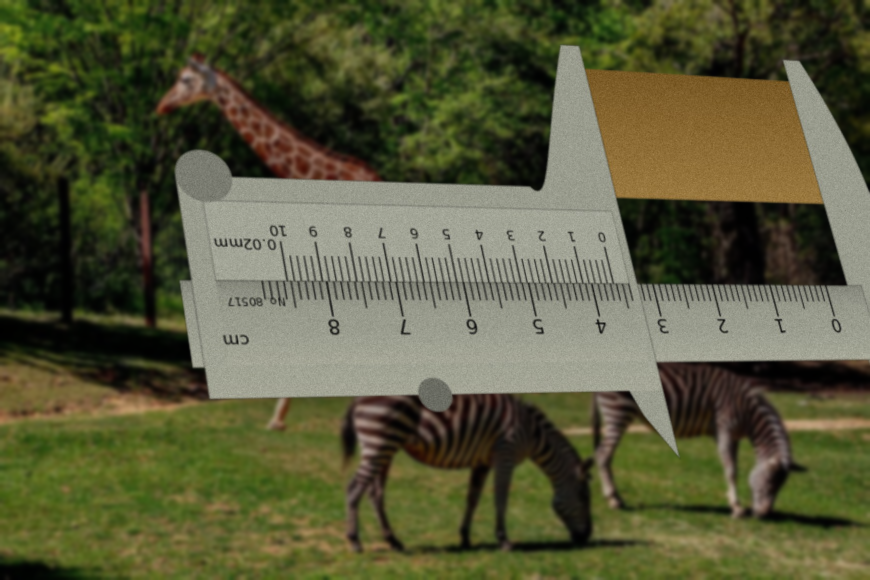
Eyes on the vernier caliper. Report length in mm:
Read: 36.5 mm
